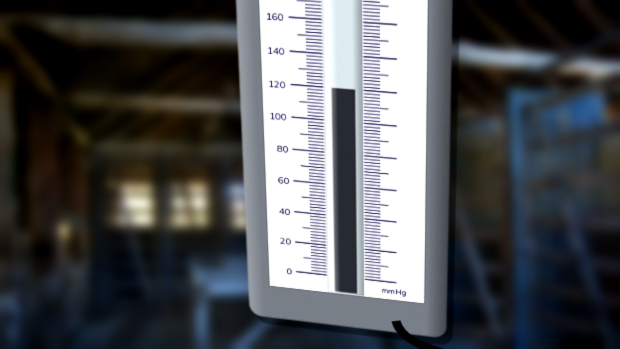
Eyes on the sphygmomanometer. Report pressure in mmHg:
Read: 120 mmHg
